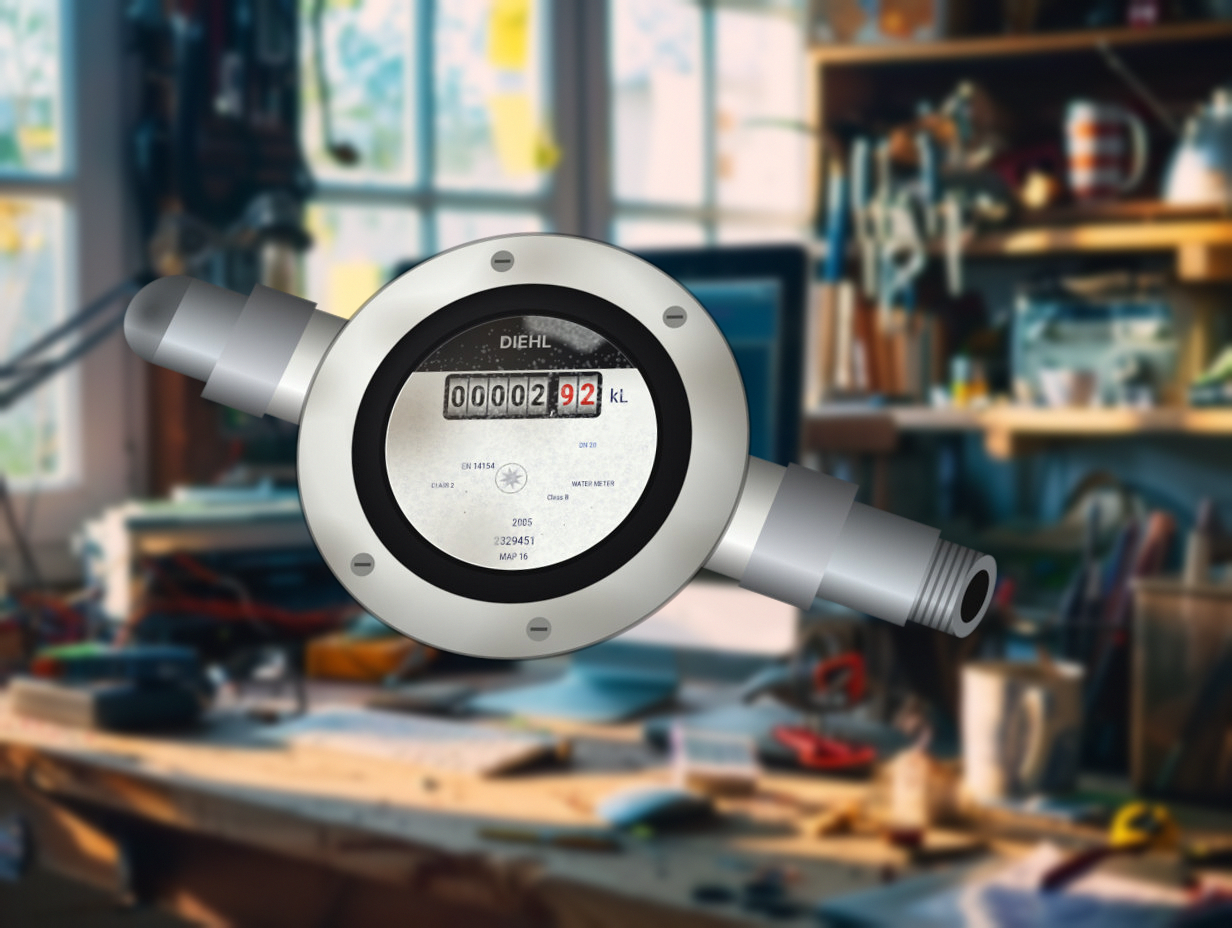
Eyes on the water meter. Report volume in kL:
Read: 2.92 kL
